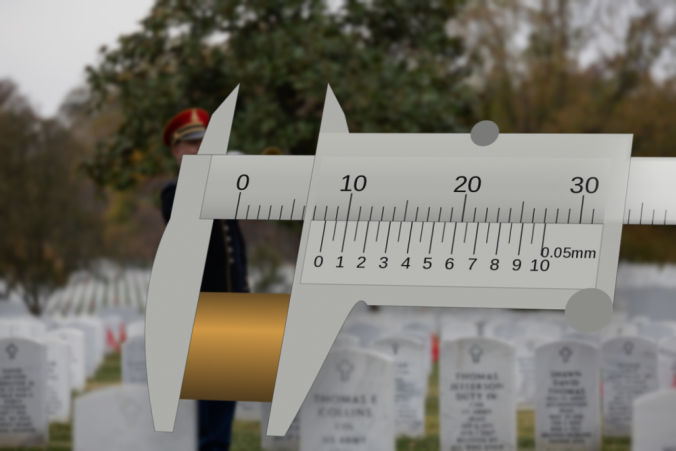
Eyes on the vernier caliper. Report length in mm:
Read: 8.1 mm
